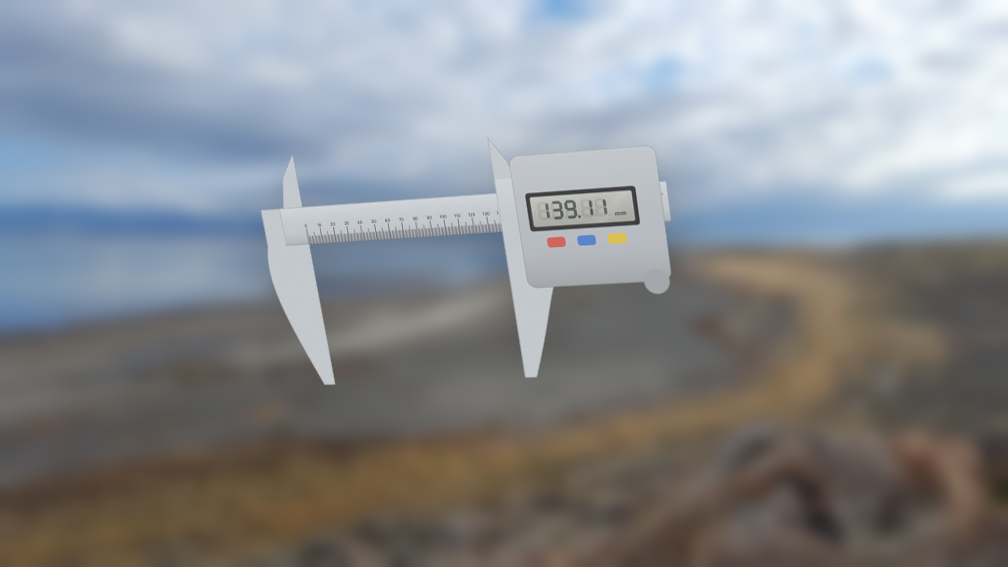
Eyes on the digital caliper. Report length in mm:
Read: 139.11 mm
